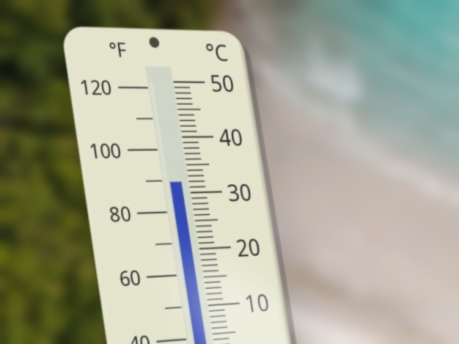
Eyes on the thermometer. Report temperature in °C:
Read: 32 °C
